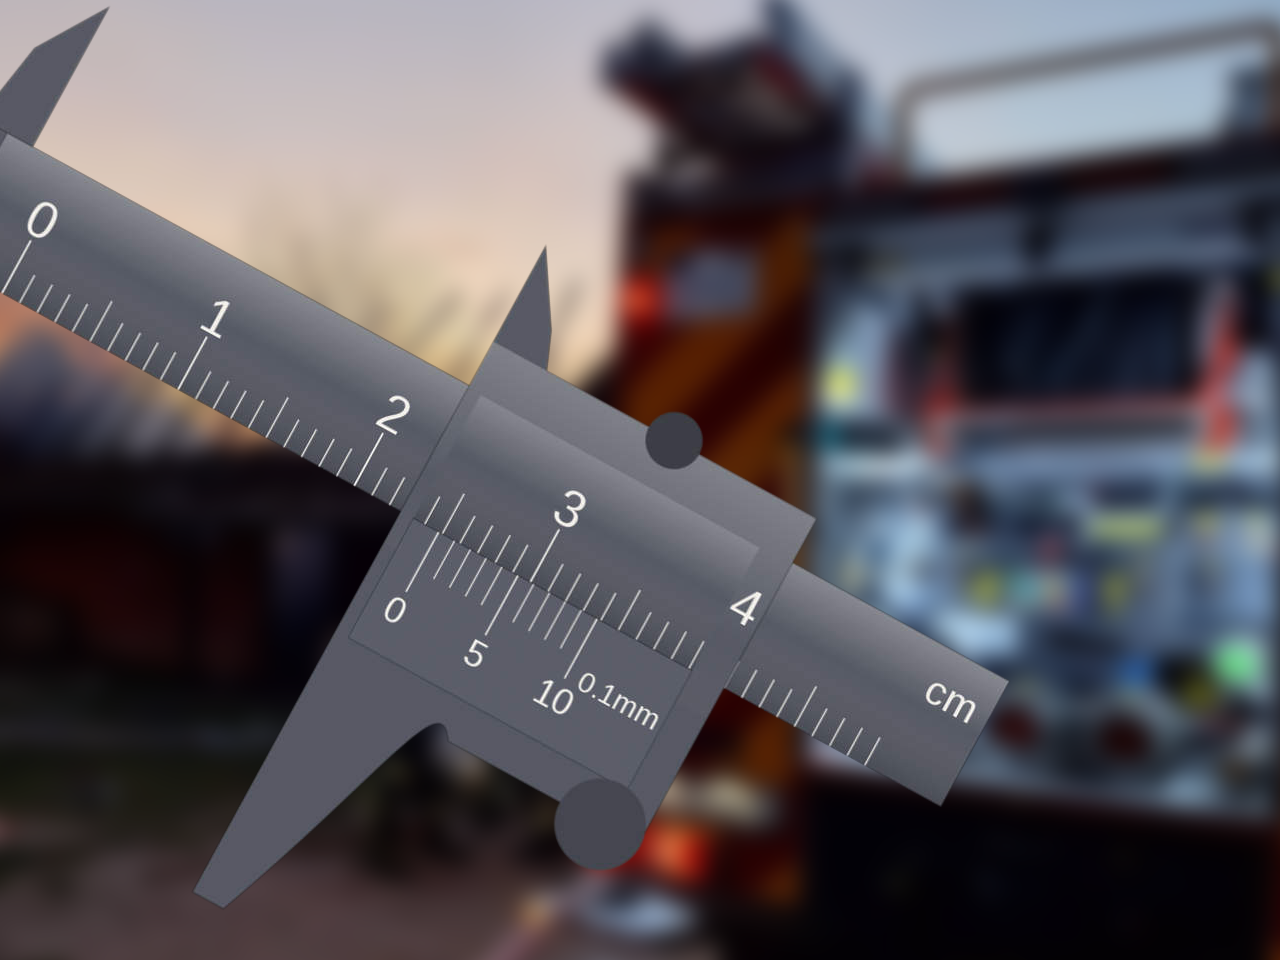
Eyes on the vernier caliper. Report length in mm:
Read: 24.8 mm
